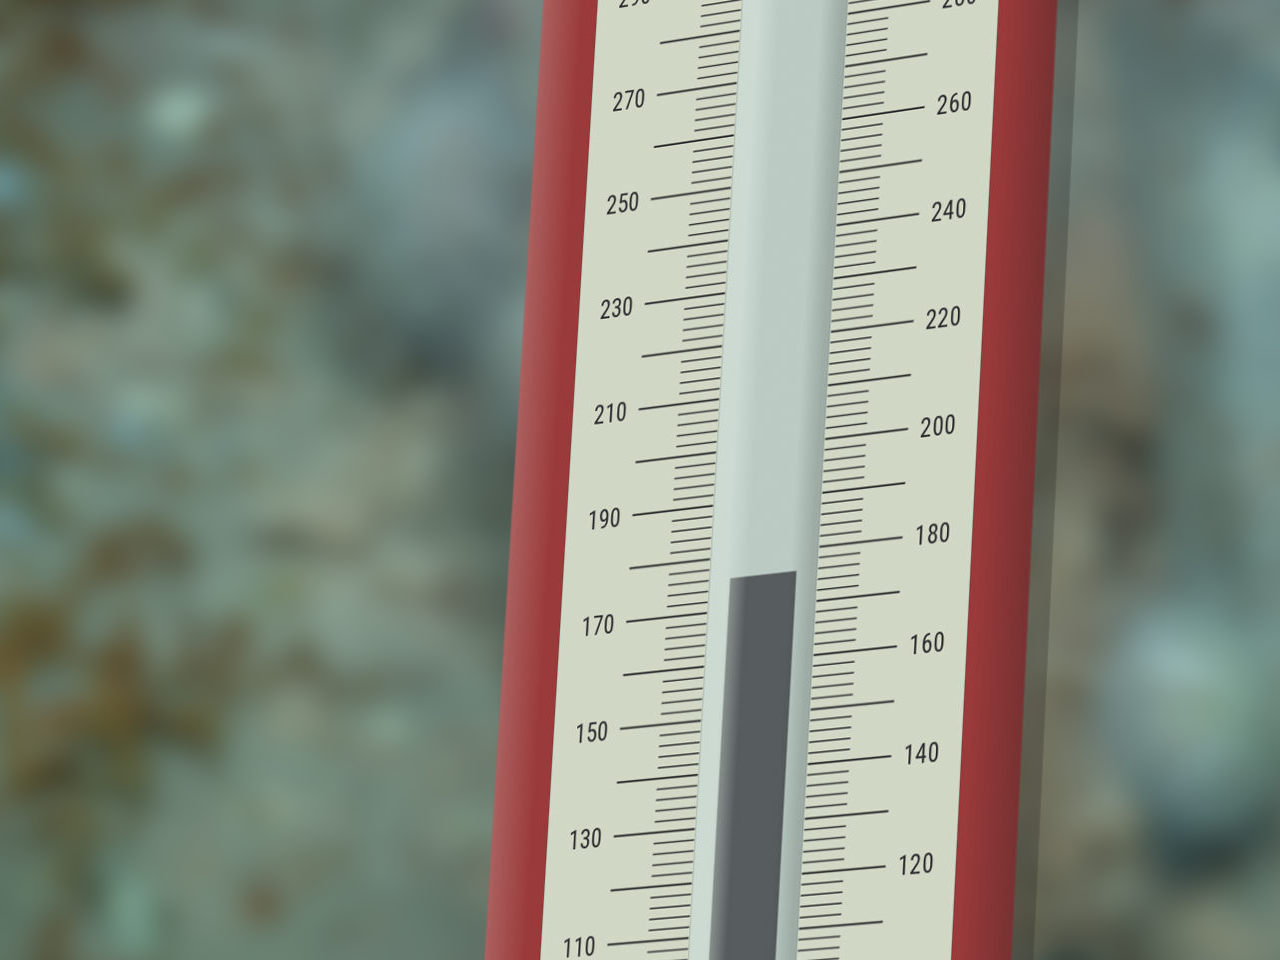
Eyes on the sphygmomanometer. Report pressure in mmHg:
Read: 176 mmHg
